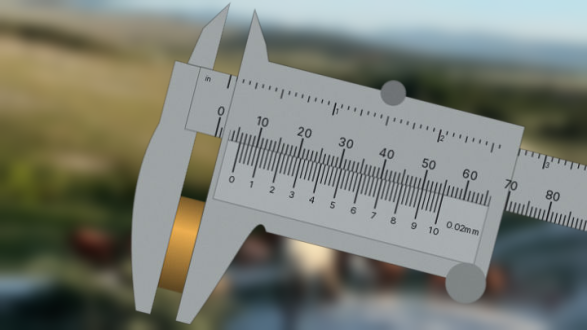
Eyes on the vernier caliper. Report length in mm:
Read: 6.0 mm
